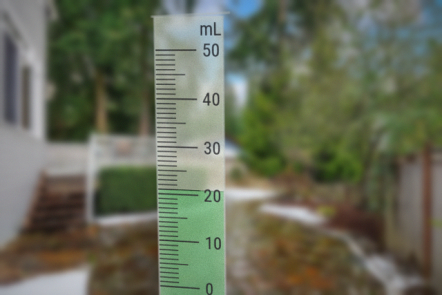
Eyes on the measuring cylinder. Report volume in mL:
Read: 21 mL
